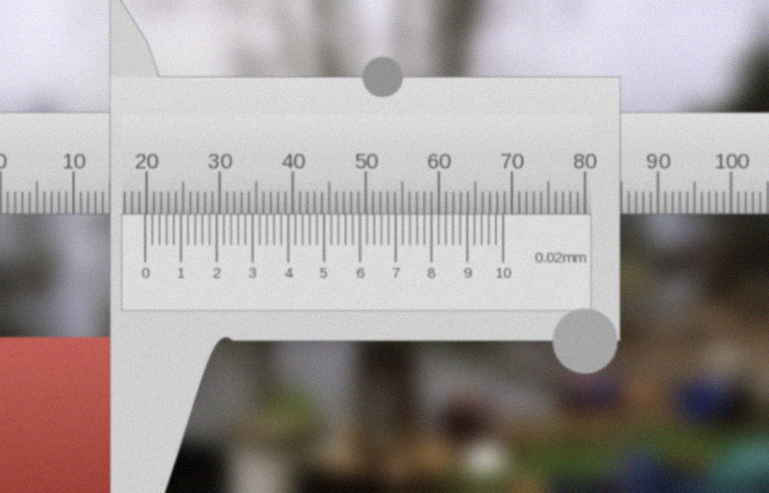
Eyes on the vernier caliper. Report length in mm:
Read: 19.8 mm
